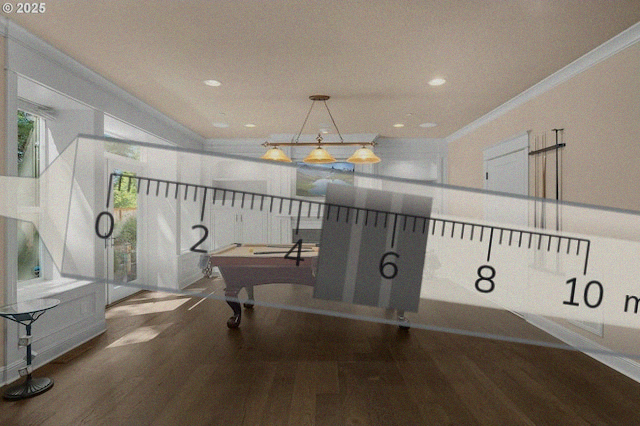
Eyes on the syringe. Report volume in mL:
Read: 4.5 mL
